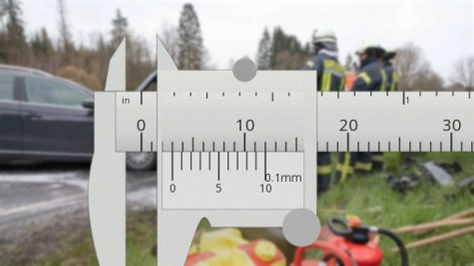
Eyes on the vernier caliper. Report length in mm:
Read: 3.0 mm
